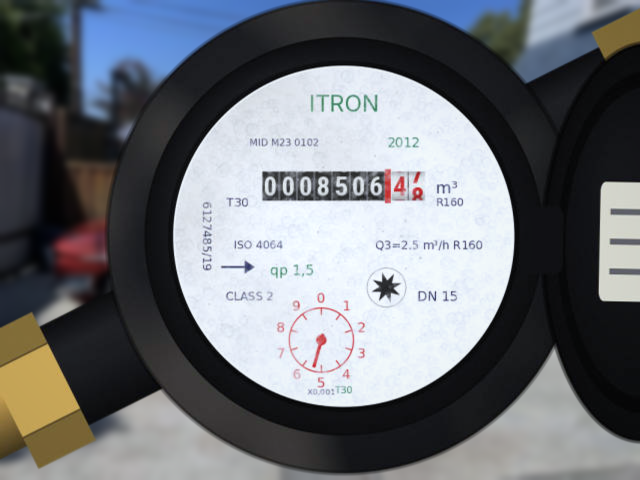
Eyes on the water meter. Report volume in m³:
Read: 8506.475 m³
